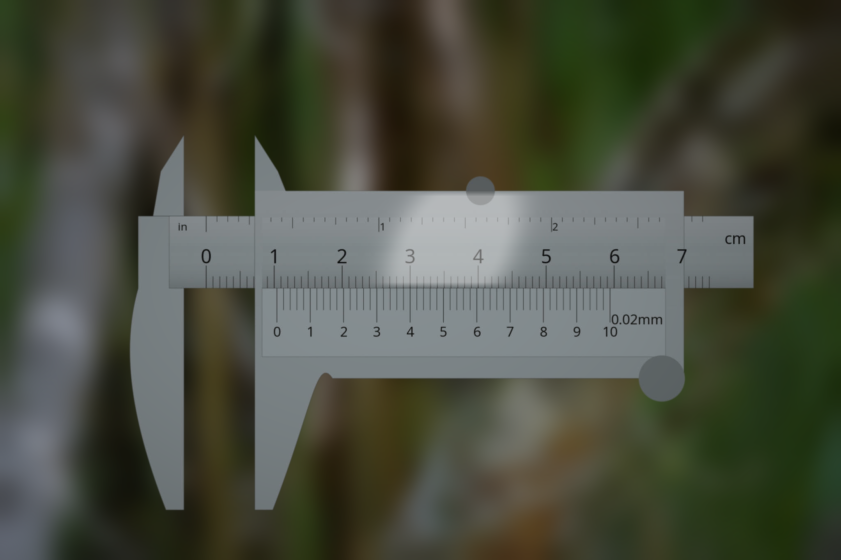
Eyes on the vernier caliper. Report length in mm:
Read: 10.4 mm
